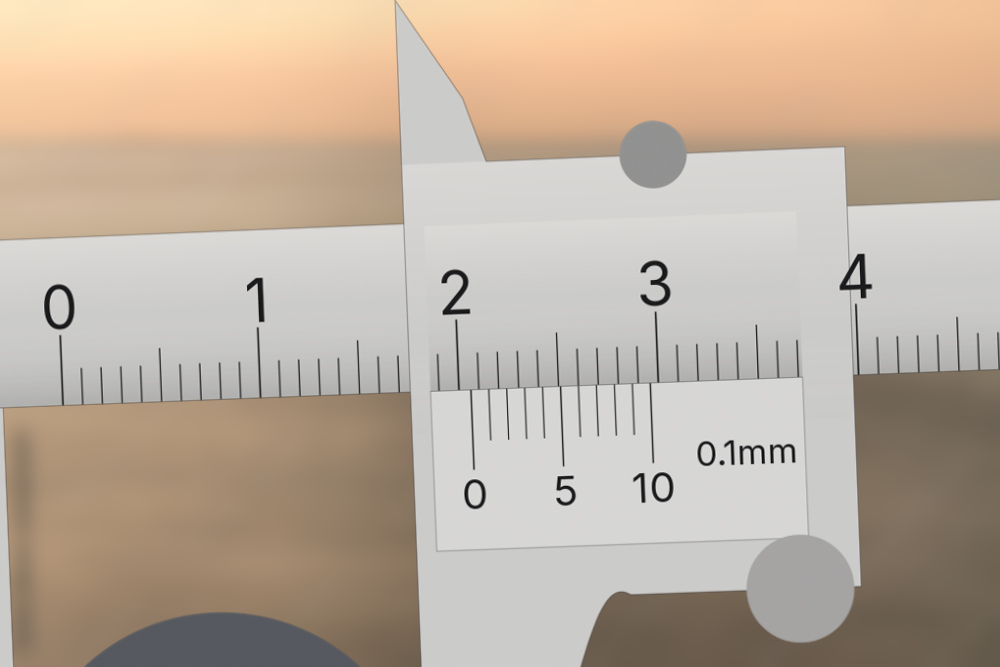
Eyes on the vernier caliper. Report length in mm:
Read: 20.6 mm
